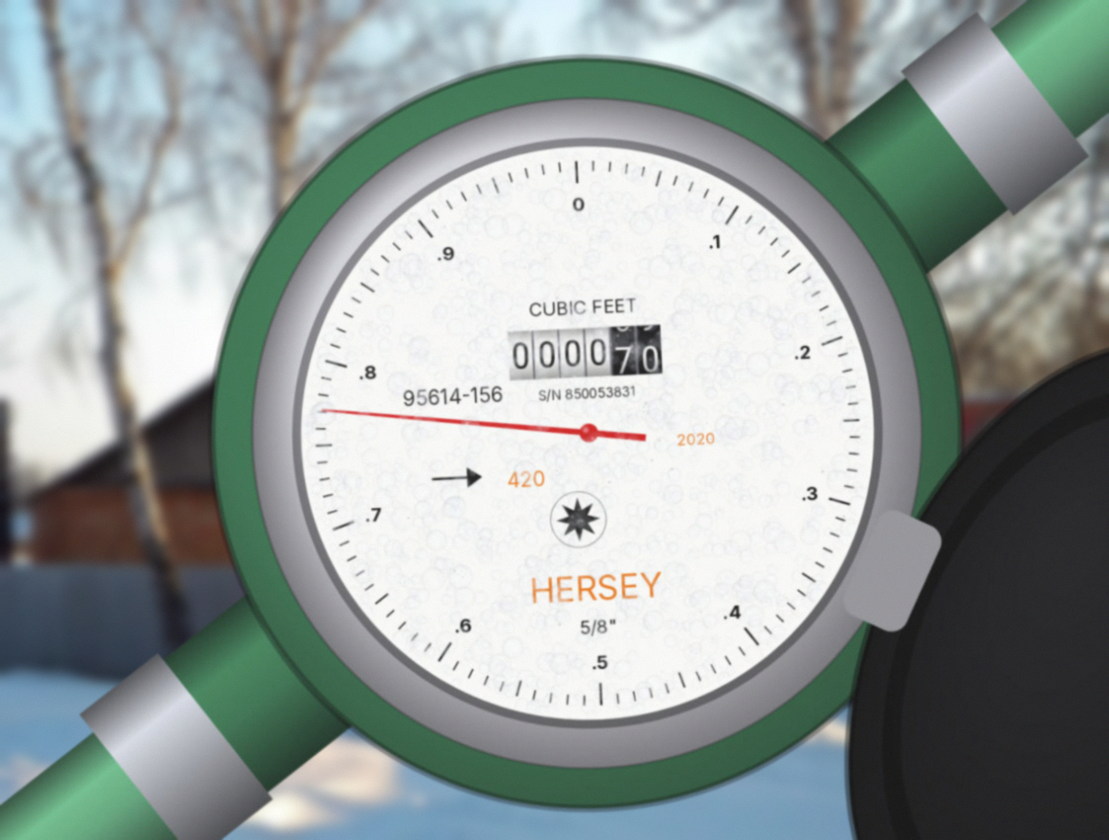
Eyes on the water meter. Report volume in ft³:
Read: 69.77 ft³
